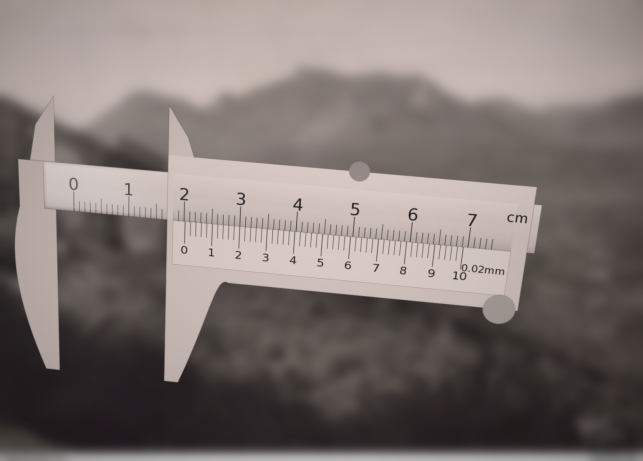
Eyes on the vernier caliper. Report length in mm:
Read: 20.2 mm
